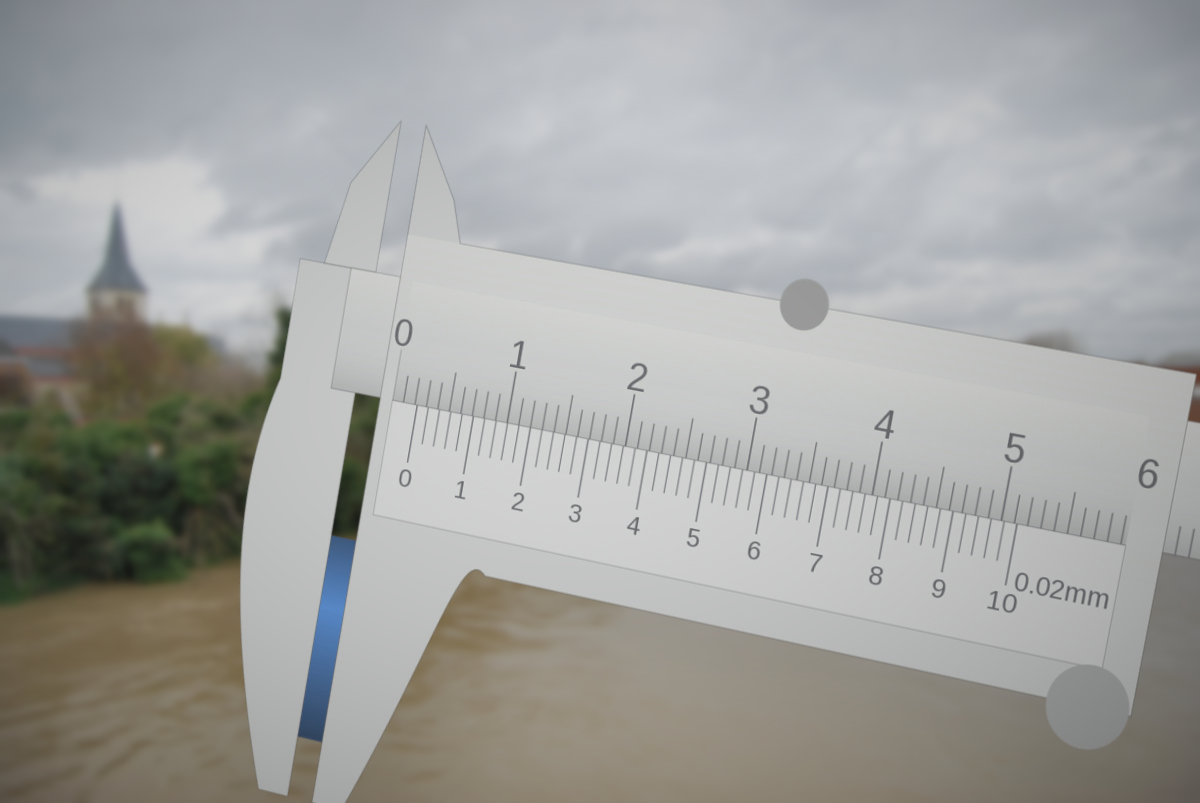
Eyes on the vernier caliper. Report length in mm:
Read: 2.2 mm
